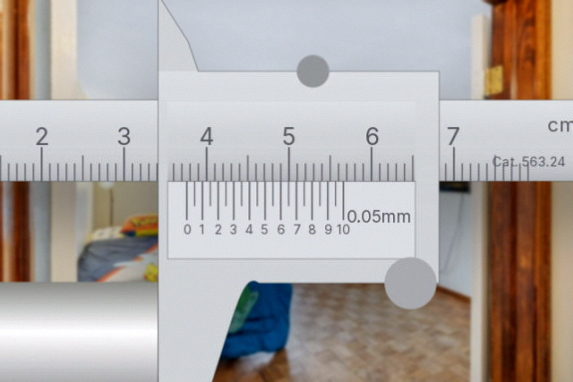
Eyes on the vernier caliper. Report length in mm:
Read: 37.6 mm
